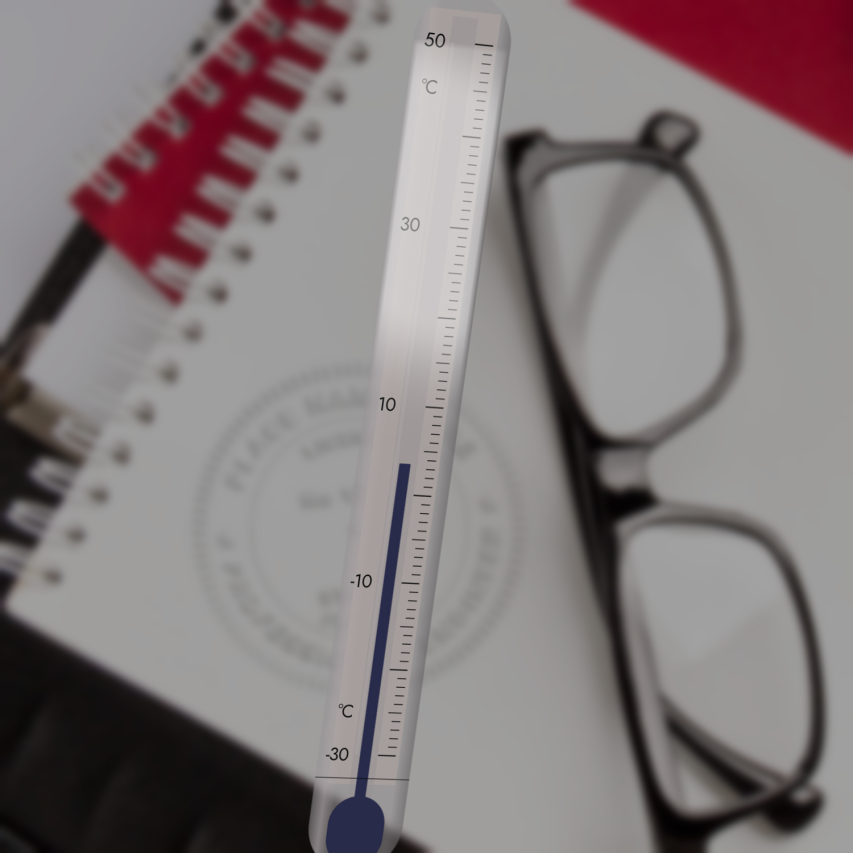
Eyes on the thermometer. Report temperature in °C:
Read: 3.5 °C
